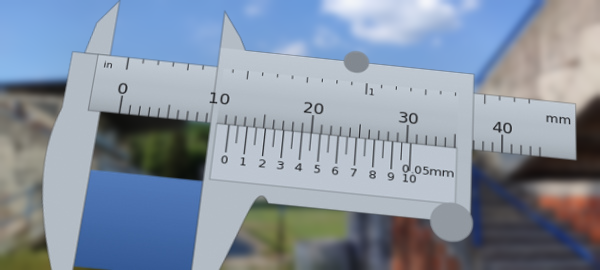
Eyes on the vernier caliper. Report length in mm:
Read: 11.4 mm
